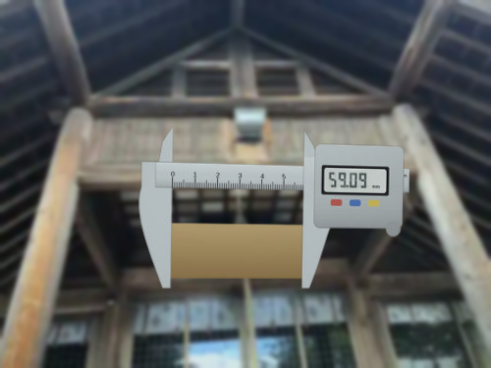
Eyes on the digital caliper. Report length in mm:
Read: 59.09 mm
